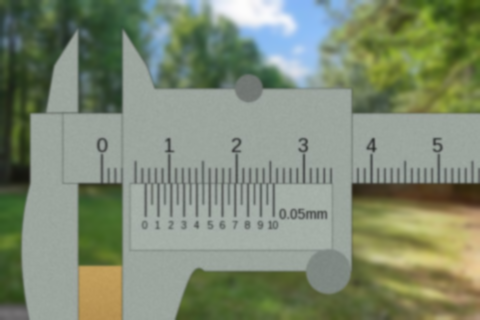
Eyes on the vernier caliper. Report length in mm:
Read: 6.5 mm
